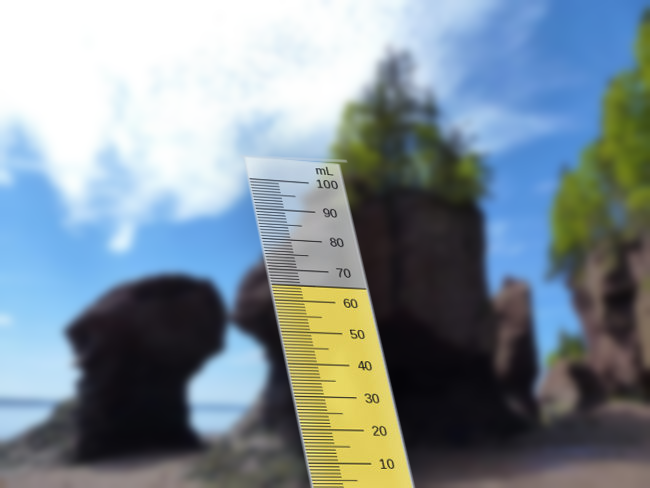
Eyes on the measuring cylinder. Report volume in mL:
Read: 65 mL
